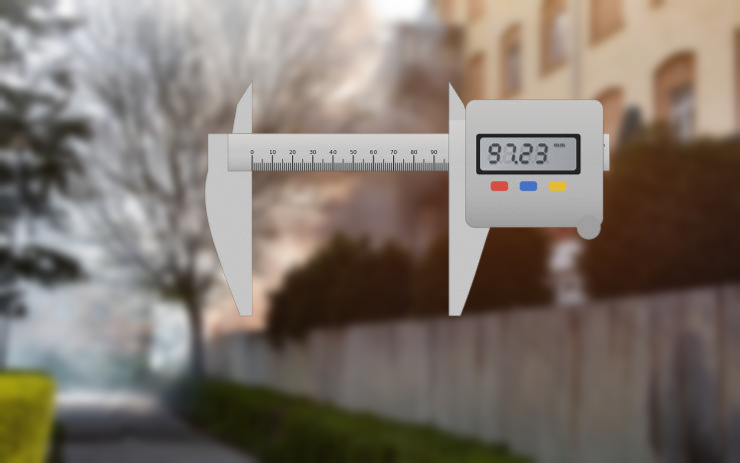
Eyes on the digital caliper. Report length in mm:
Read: 97.23 mm
